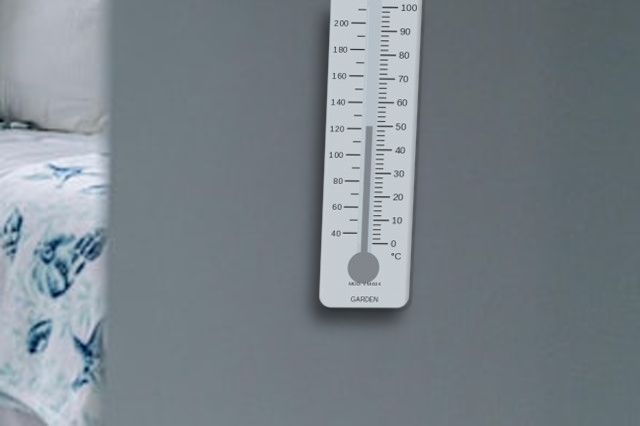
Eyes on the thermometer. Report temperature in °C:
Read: 50 °C
